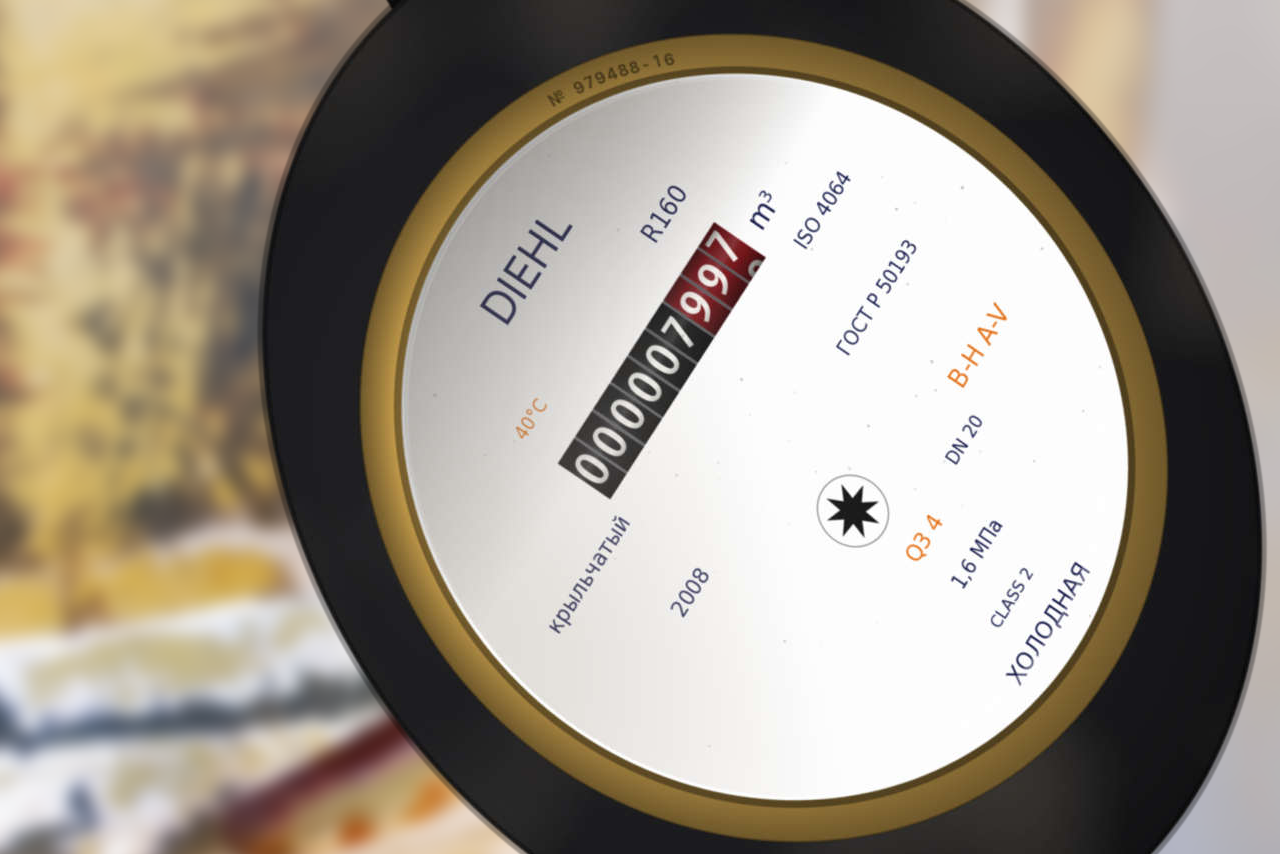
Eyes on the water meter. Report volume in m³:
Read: 7.997 m³
